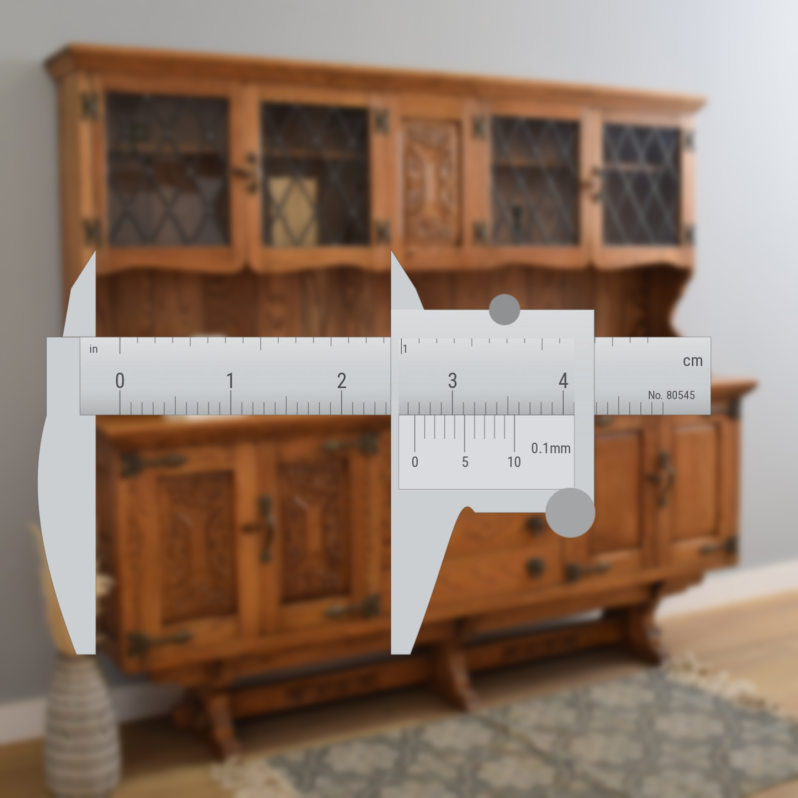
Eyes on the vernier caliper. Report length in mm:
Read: 26.6 mm
